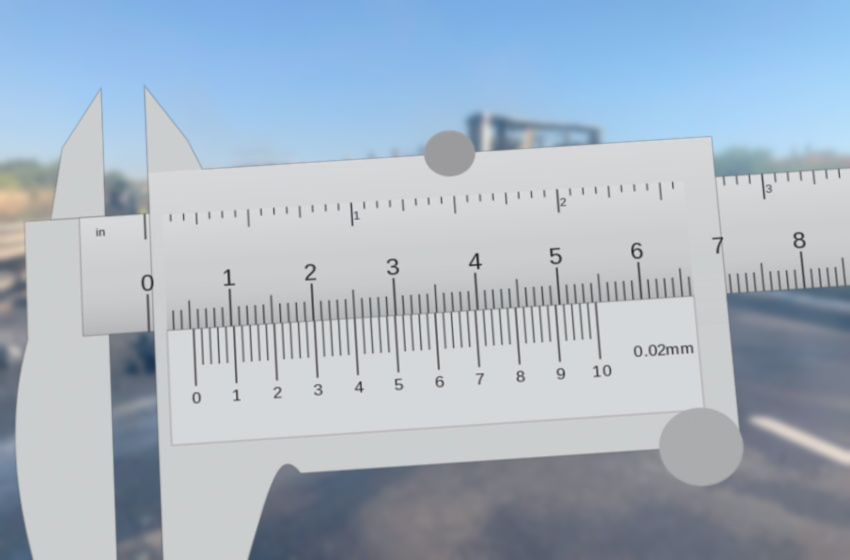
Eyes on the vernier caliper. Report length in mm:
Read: 5.4 mm
